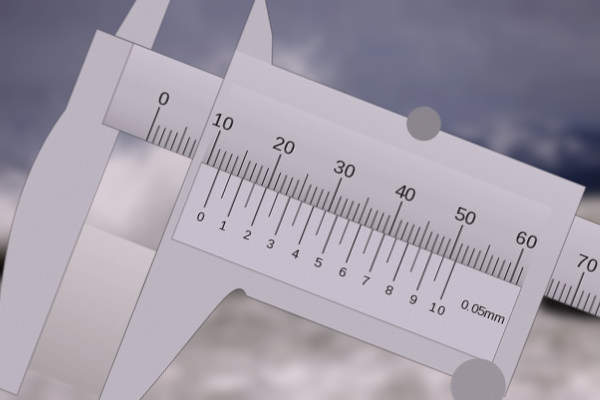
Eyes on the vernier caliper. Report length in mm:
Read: 12.0 mm
